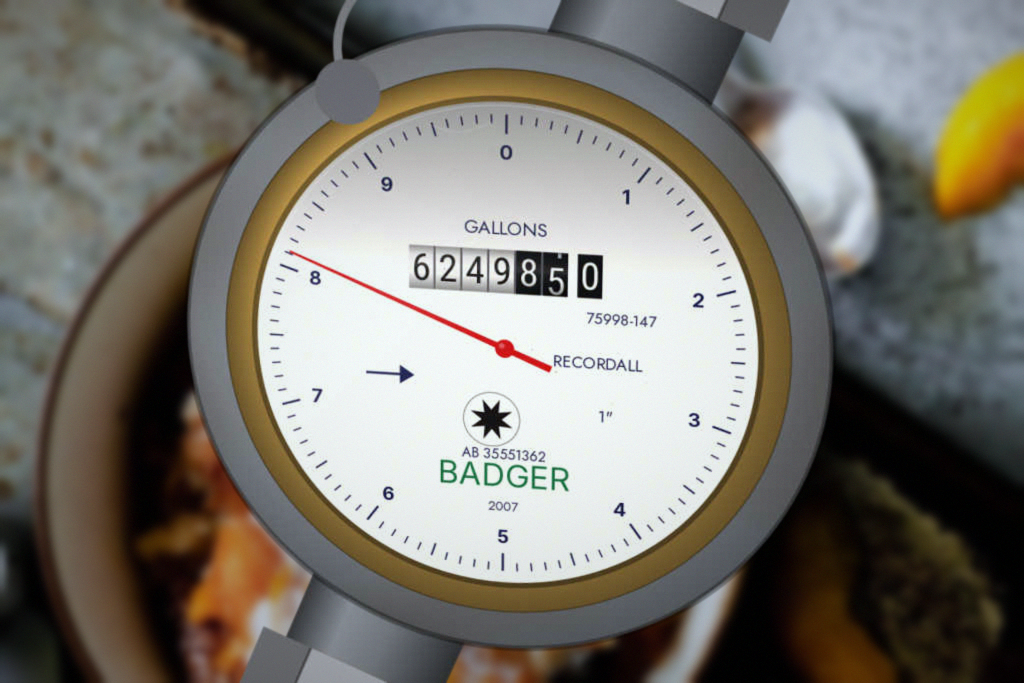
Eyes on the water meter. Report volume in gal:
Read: 6249848.1 gal
